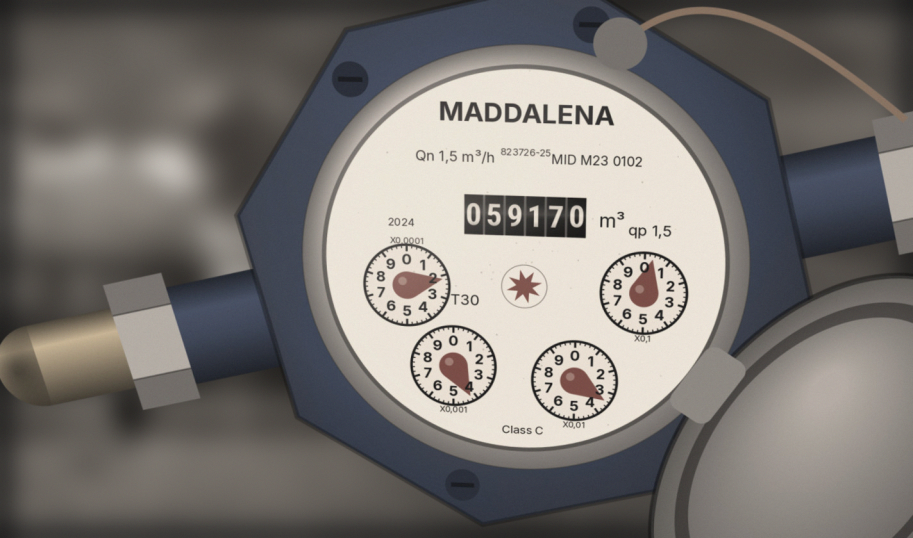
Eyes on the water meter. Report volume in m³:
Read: 59170.0342 m³
